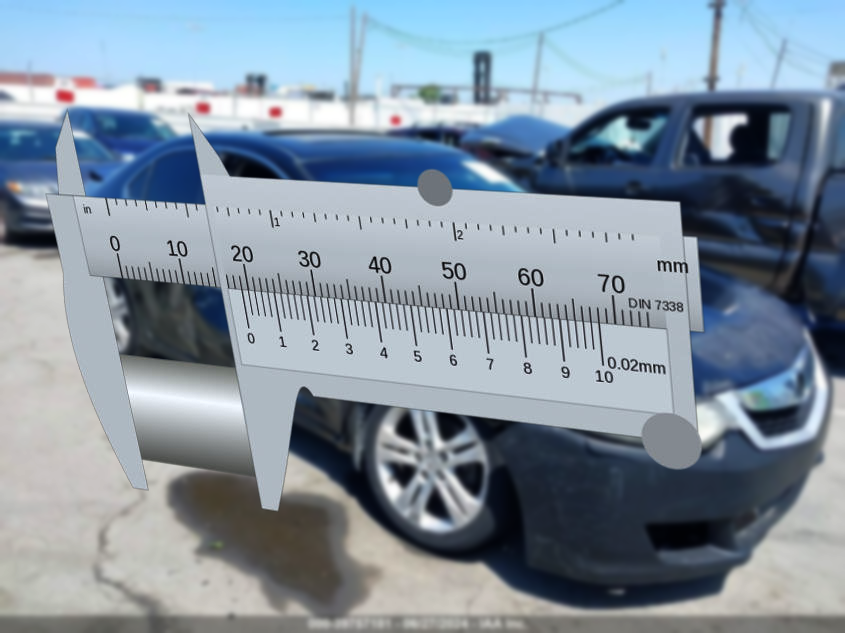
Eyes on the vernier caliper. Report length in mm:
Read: 19.0 mm
